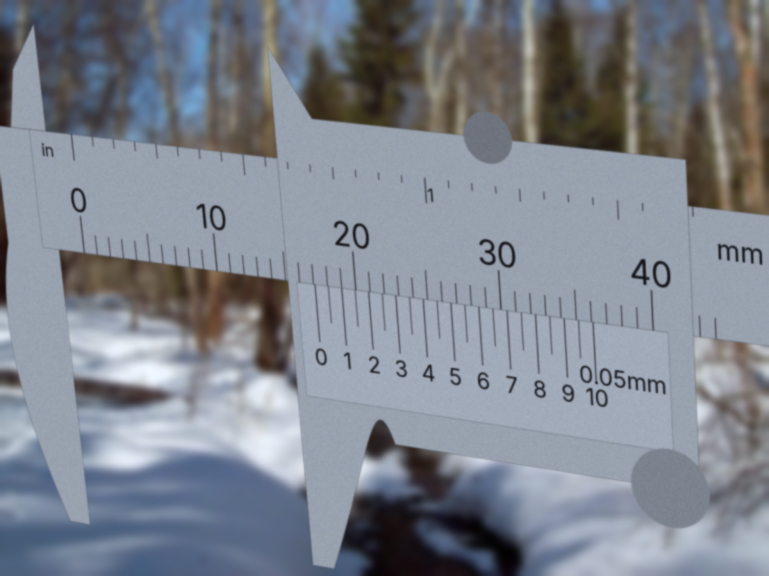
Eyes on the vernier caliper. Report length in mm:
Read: 17.1 mm
